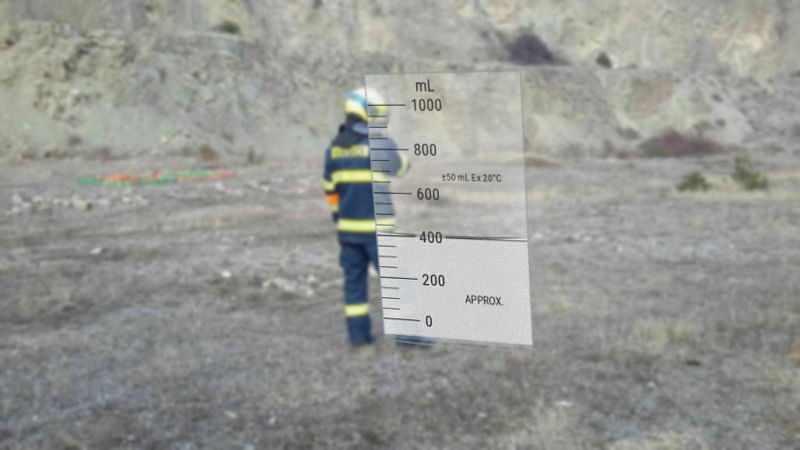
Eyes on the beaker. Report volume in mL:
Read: 400 mL
